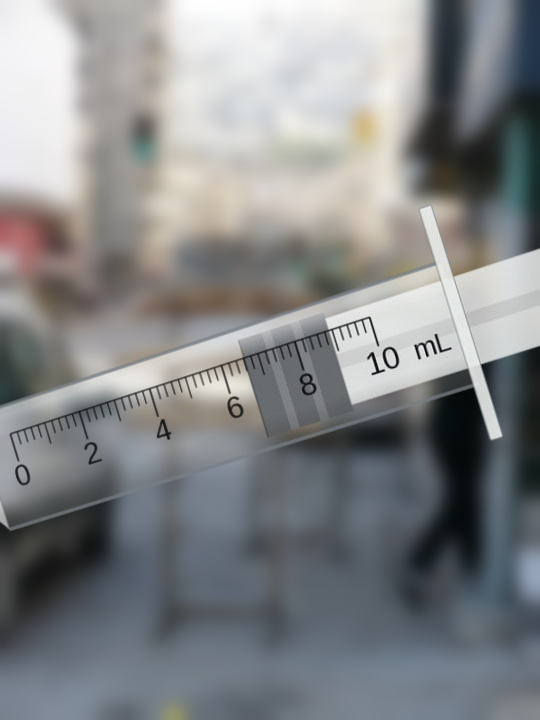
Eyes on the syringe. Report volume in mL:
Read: 6.6 mL
